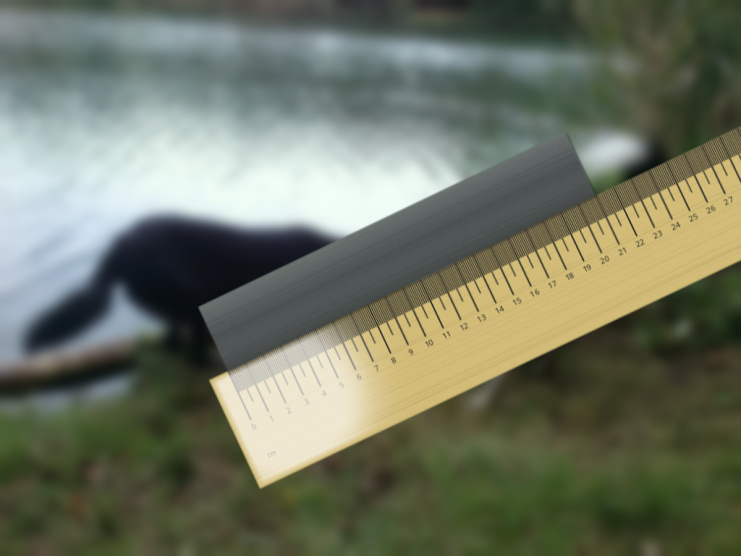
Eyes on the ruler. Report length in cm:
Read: 21 cm
